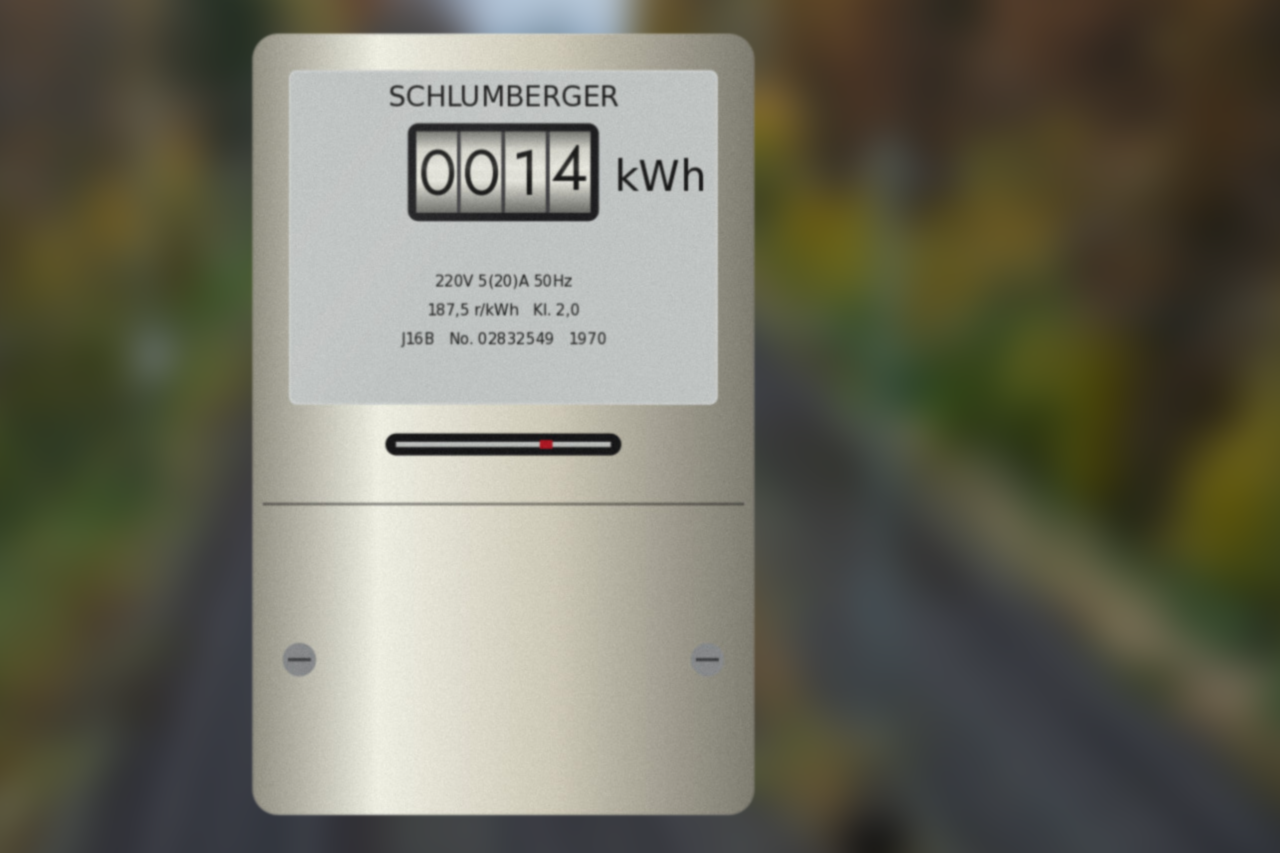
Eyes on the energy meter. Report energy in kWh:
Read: 14 kWh
